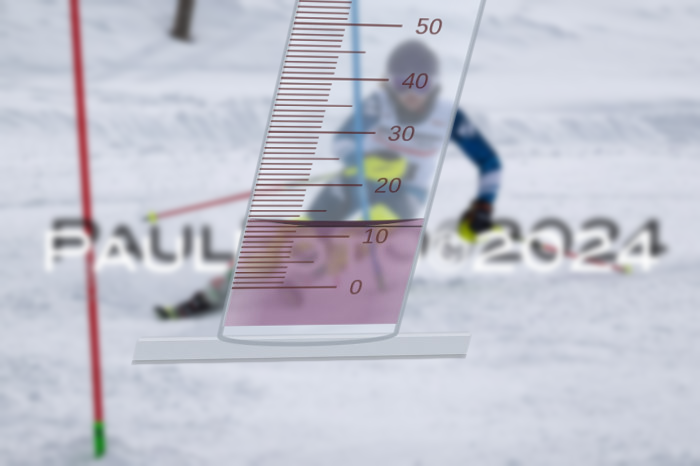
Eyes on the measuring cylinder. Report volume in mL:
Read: 12 mL
